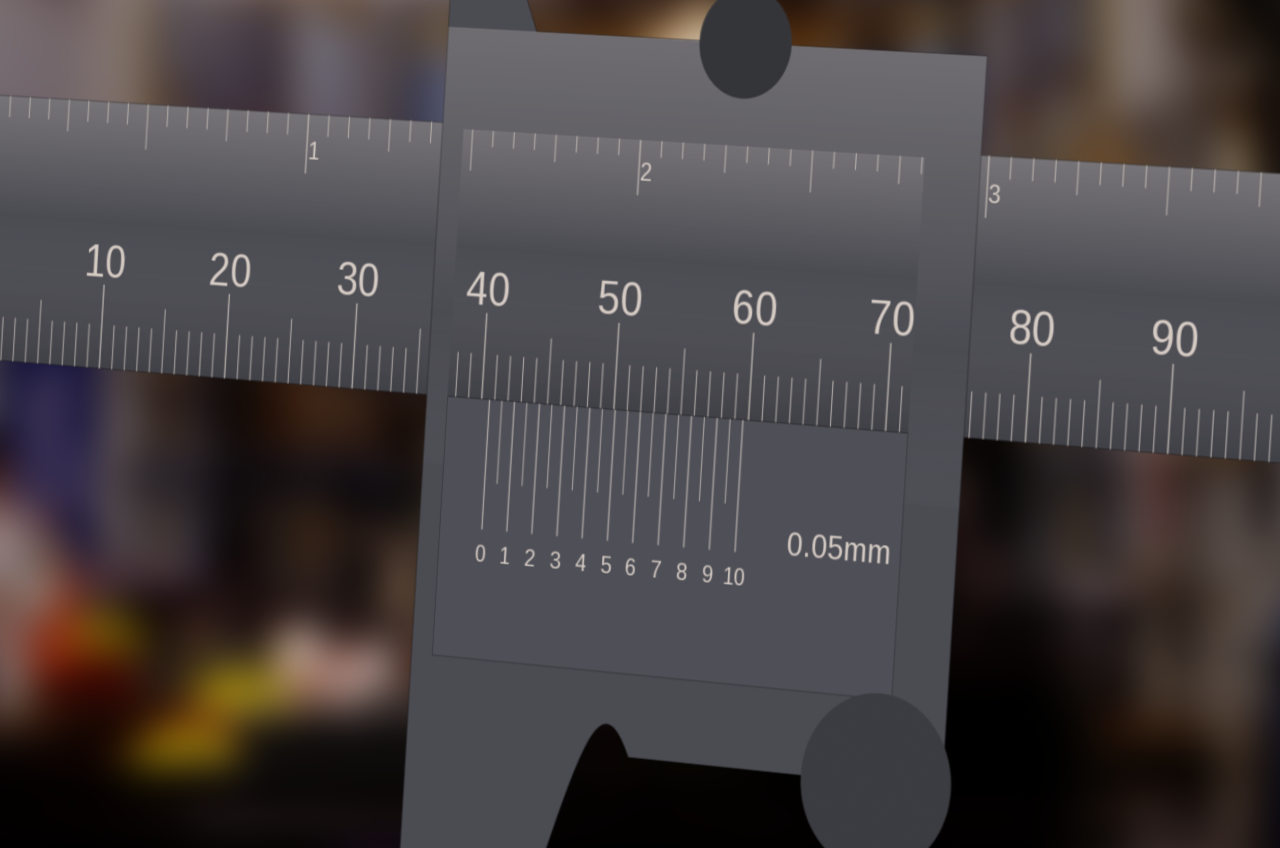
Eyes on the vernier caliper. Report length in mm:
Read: 40.6 mm
